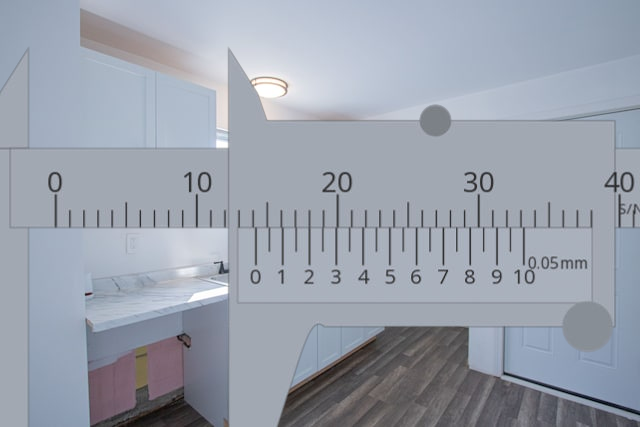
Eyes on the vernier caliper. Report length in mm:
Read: 14.2 mm
